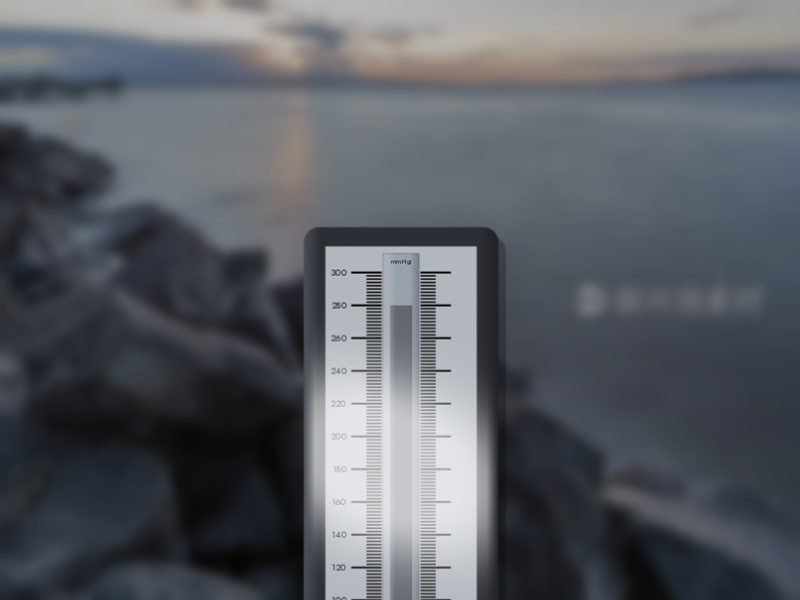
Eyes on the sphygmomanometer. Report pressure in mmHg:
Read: 280 mmHg
